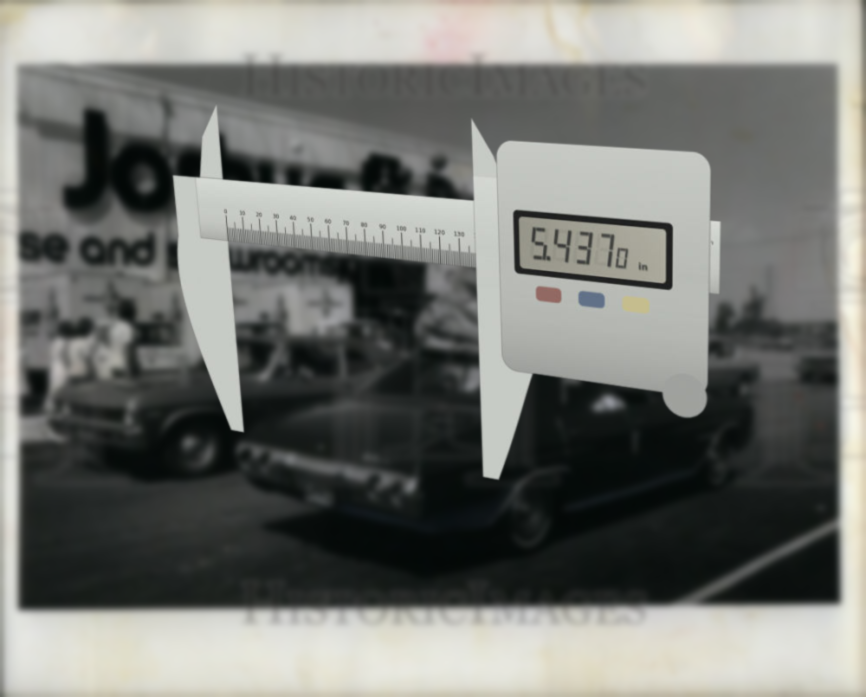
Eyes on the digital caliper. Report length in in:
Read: 5.4370 in
